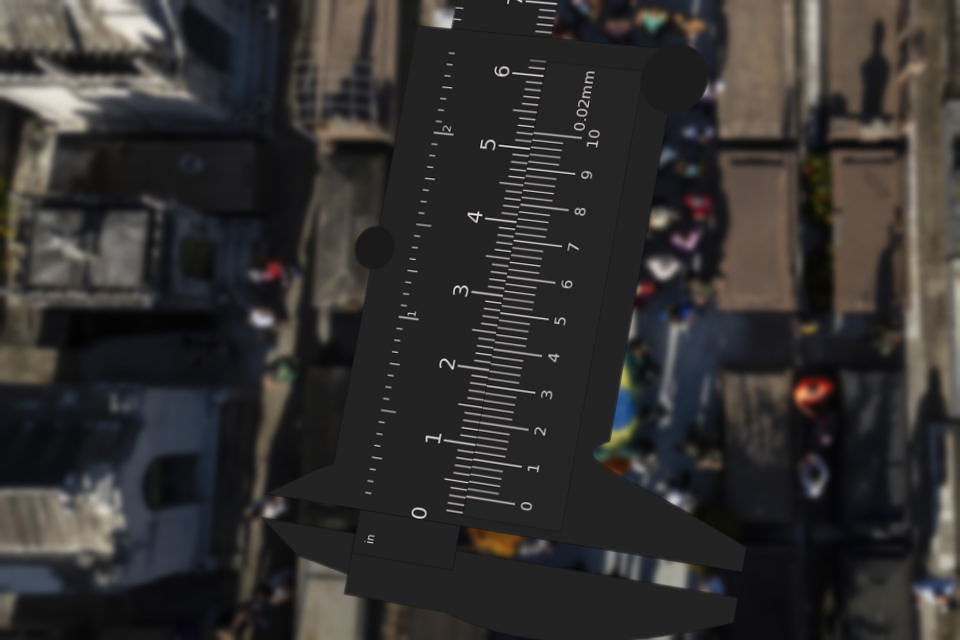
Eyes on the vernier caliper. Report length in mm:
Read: 3.2 mm
